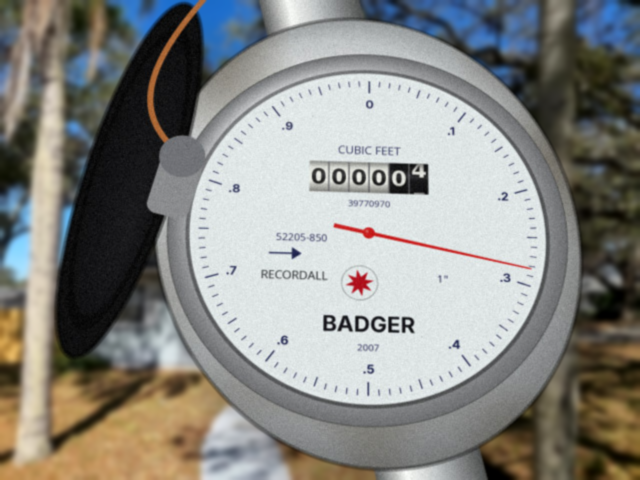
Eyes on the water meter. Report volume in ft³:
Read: 4.28 ft³
